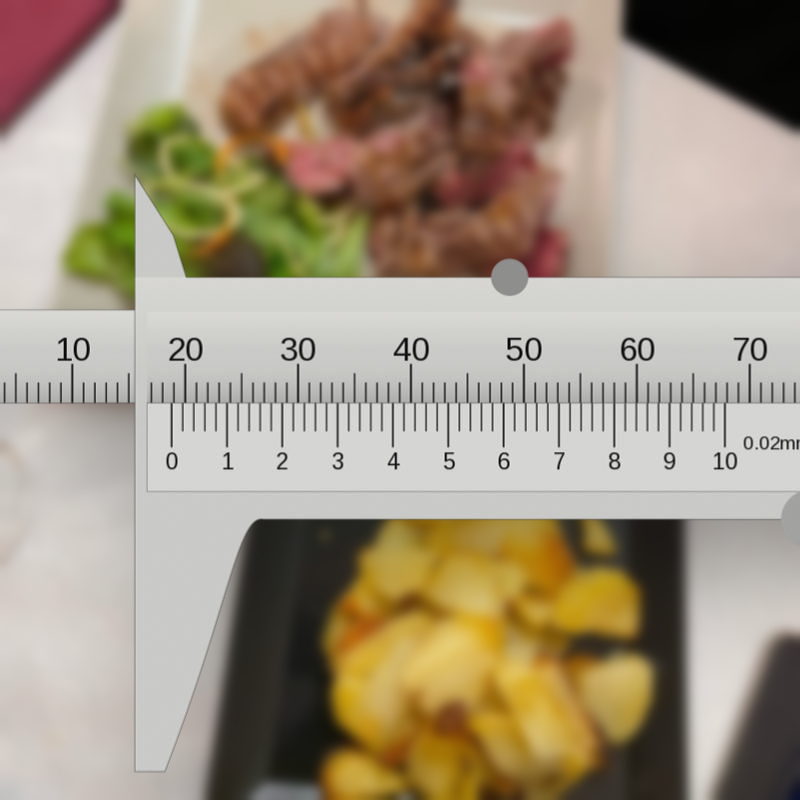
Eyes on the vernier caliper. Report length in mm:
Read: 18.8 mm
